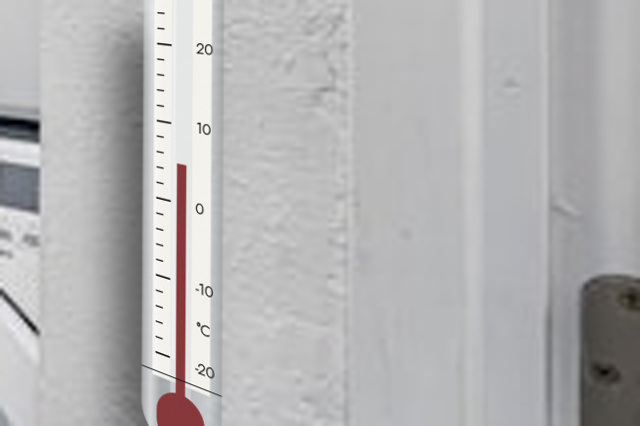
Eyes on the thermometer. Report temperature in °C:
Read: 5 °C
